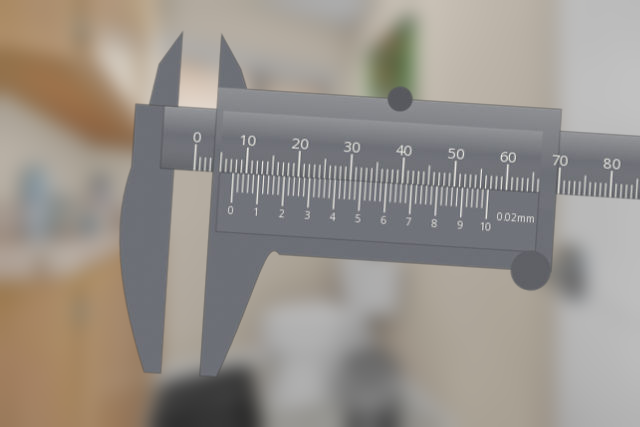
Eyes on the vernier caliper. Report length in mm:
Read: 7.5 mm
